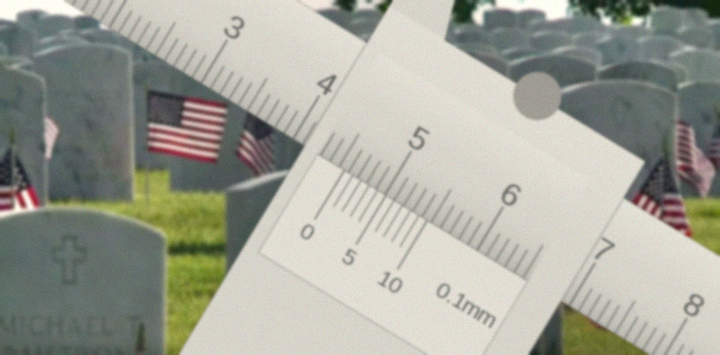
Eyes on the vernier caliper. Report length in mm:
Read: 45.6 mm
